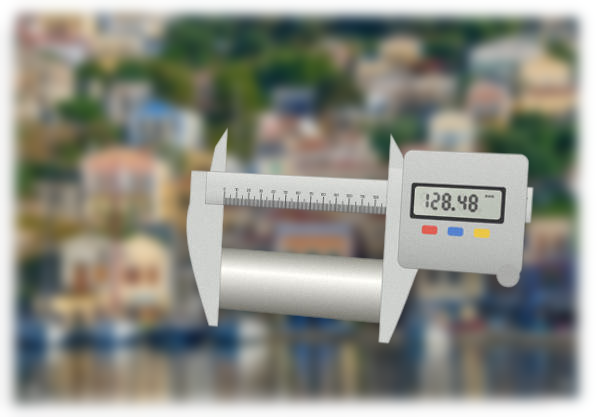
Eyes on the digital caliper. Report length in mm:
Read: 128.48 mm
